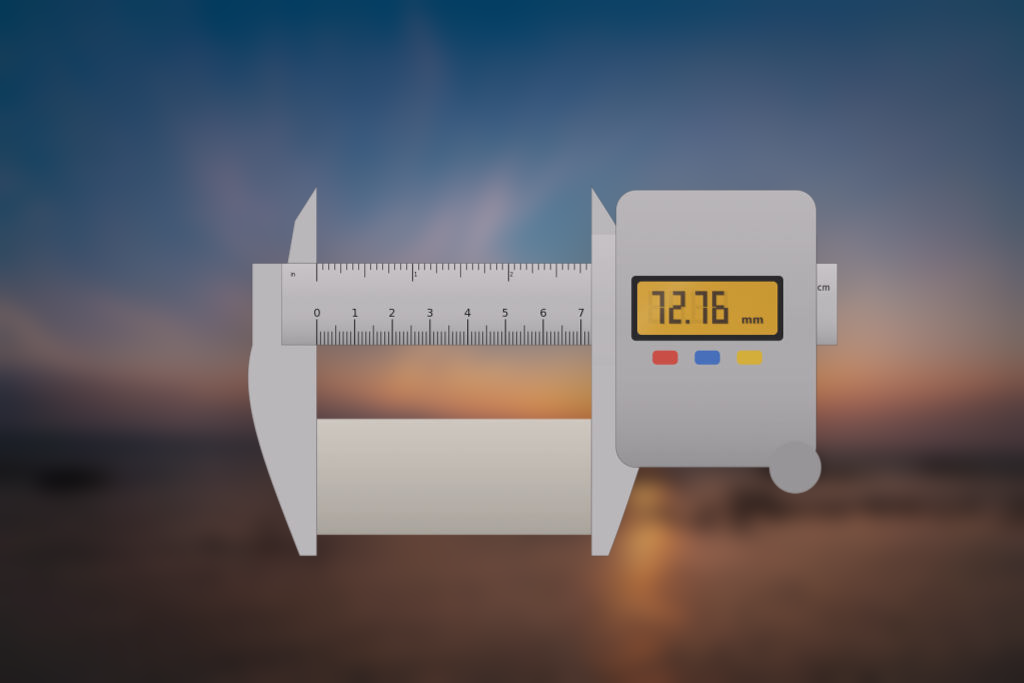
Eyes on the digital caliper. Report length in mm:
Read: 72.76 mm
